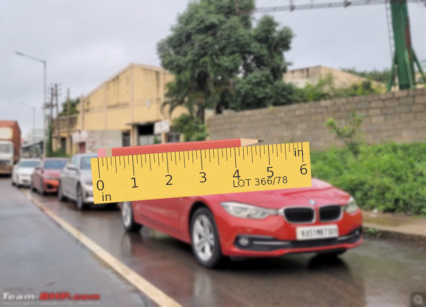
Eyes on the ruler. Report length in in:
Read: 4.875 in
